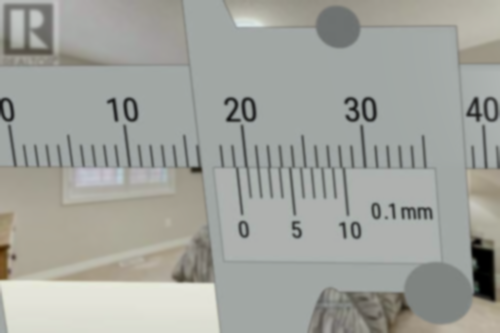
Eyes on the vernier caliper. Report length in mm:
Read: 19.2 mm
